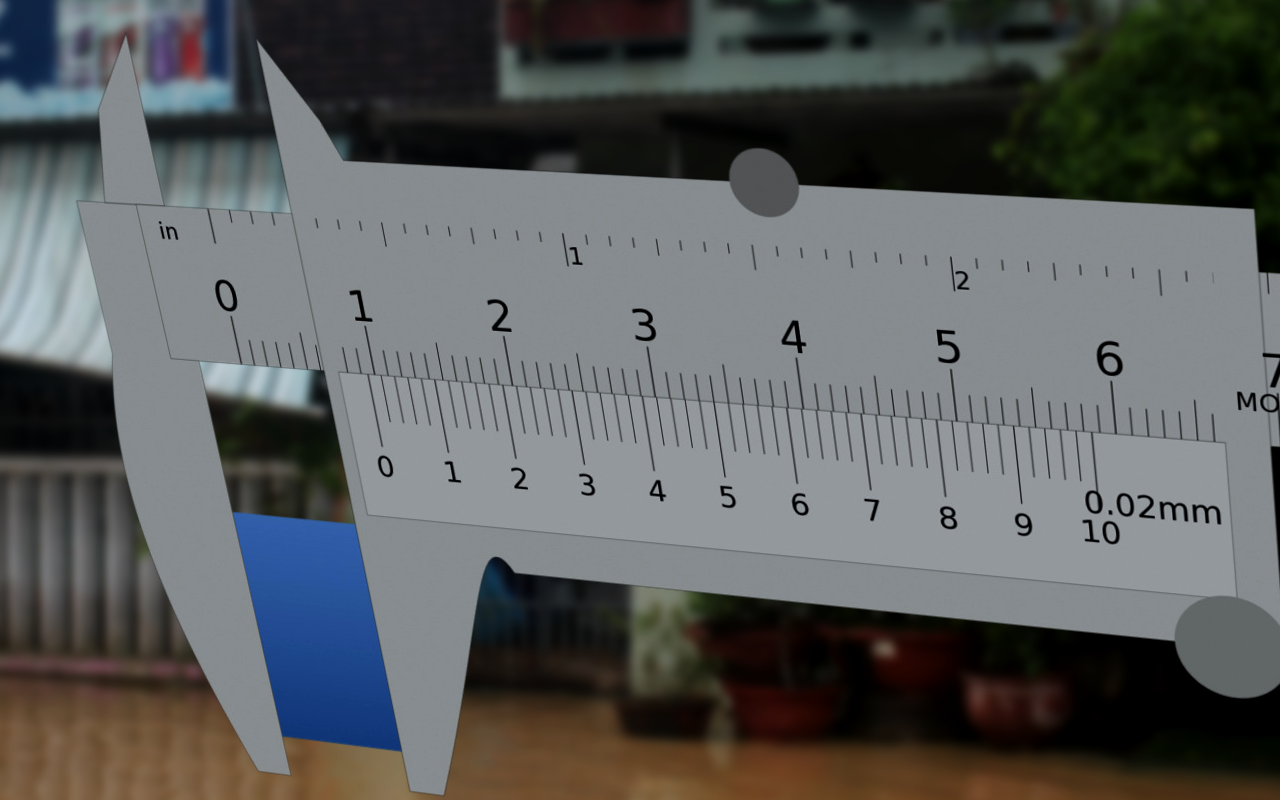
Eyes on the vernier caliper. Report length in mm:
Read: 9.5 mm
